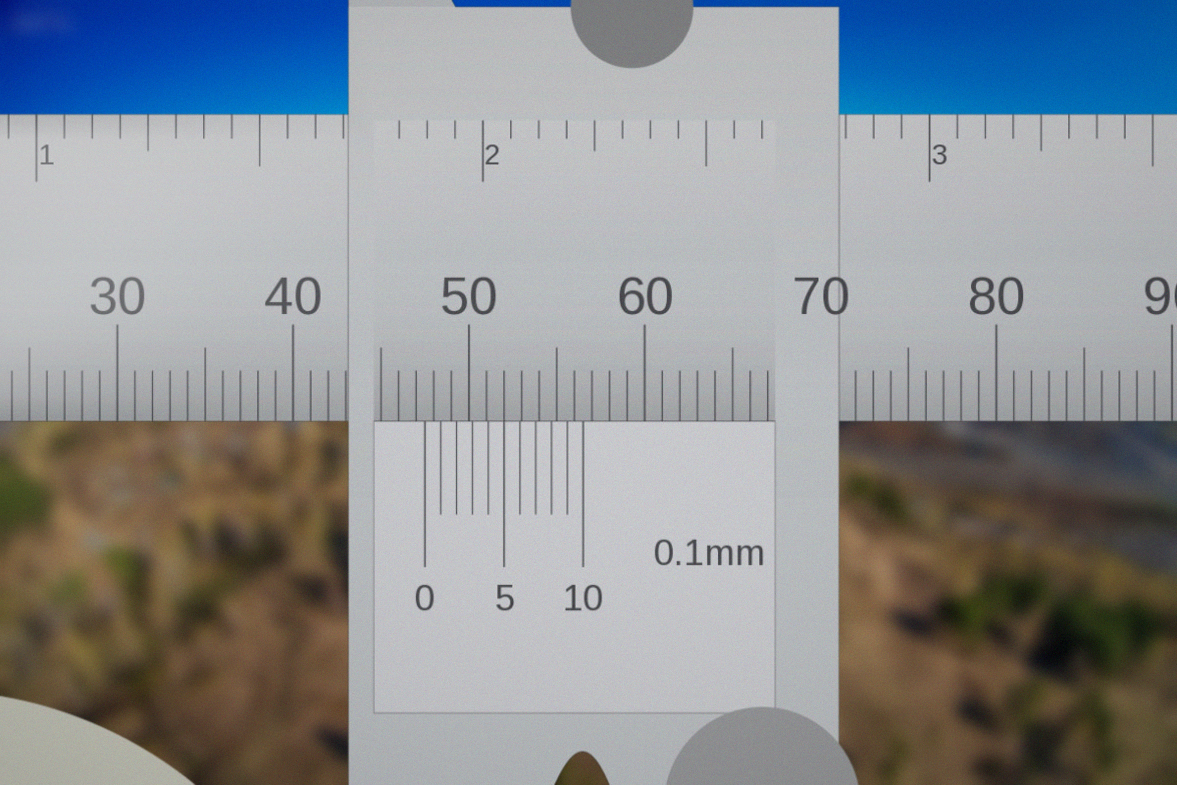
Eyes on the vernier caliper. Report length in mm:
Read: 47.5 mm
